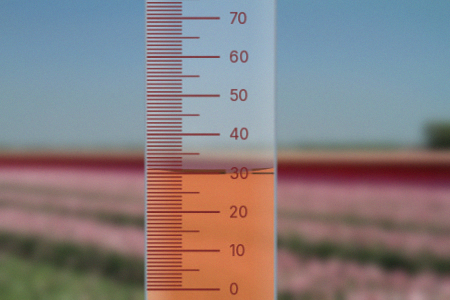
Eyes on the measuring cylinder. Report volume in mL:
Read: 30 mL
